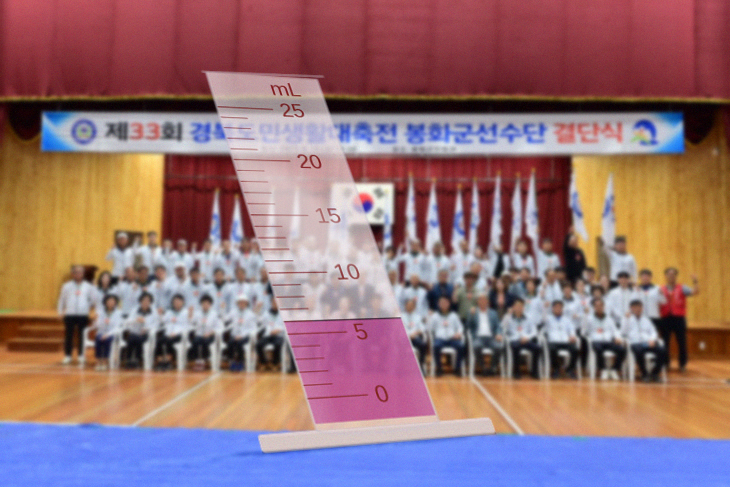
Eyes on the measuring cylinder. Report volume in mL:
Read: 6 mL
